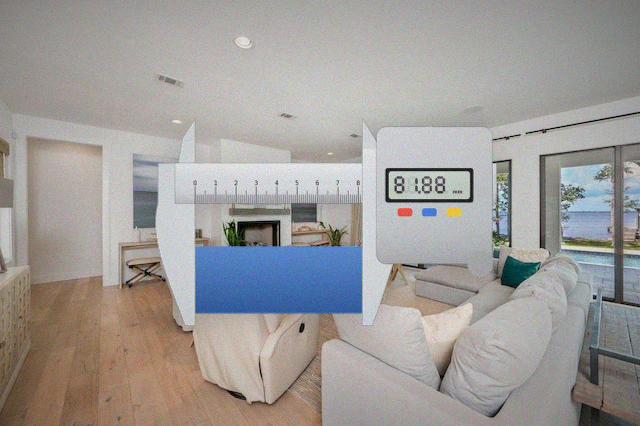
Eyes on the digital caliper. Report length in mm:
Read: 81.88 mm
